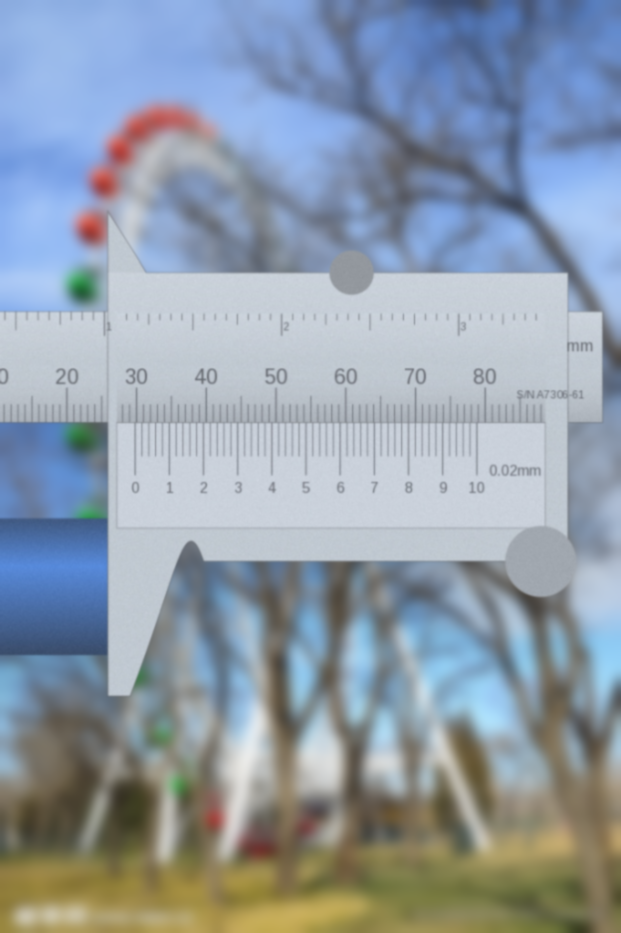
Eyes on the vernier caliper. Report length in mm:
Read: 29.8 mm
